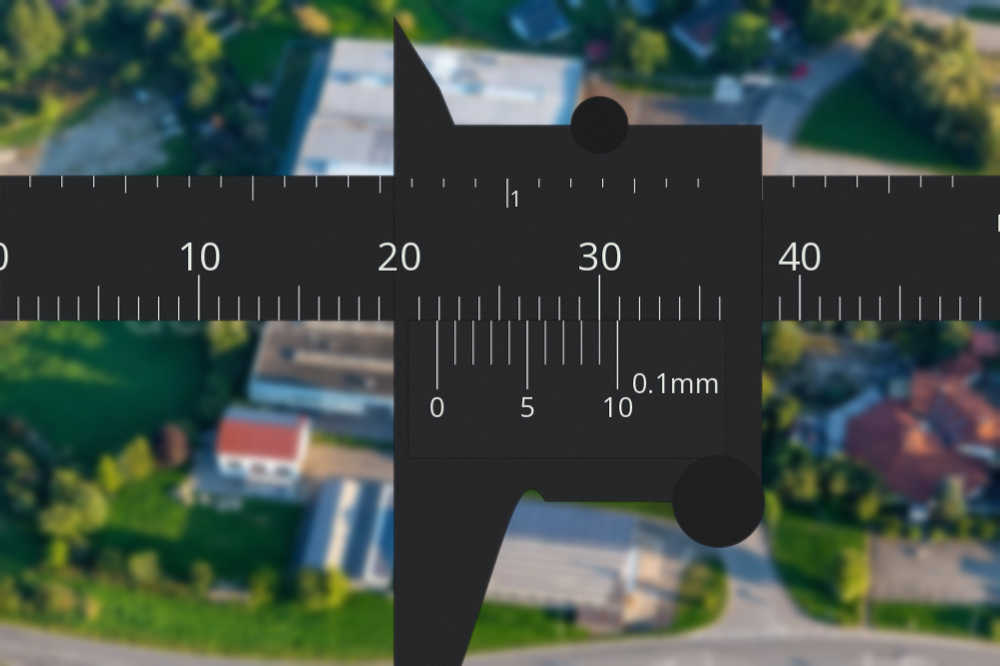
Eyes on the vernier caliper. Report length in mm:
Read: 21.9 mm
